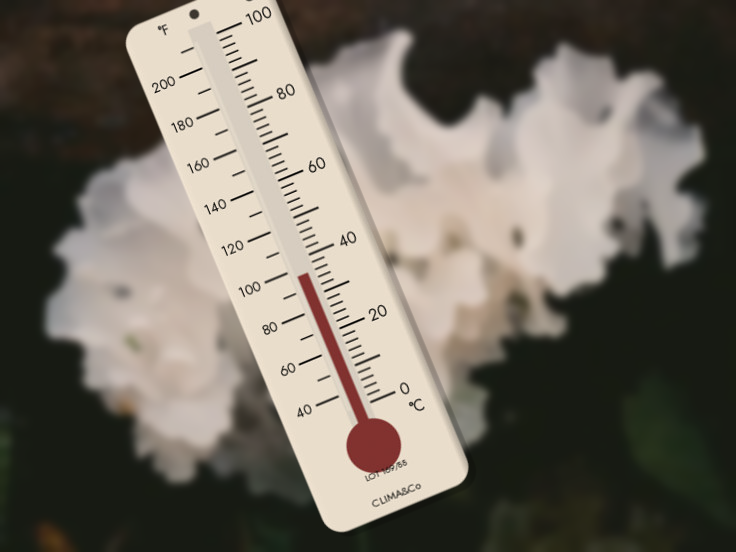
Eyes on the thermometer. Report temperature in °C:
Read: 36 °C
